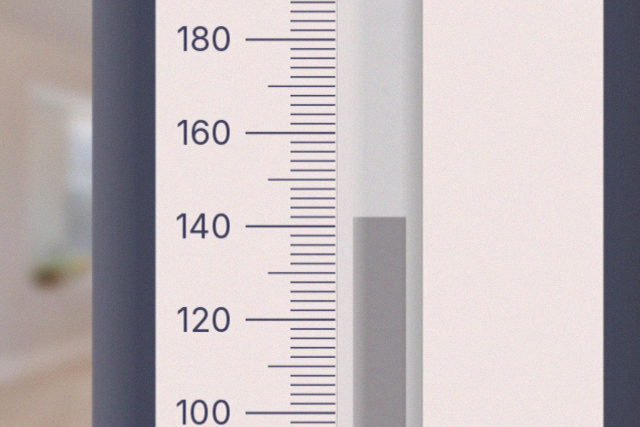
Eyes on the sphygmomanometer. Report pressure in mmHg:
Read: 142 mmHg
